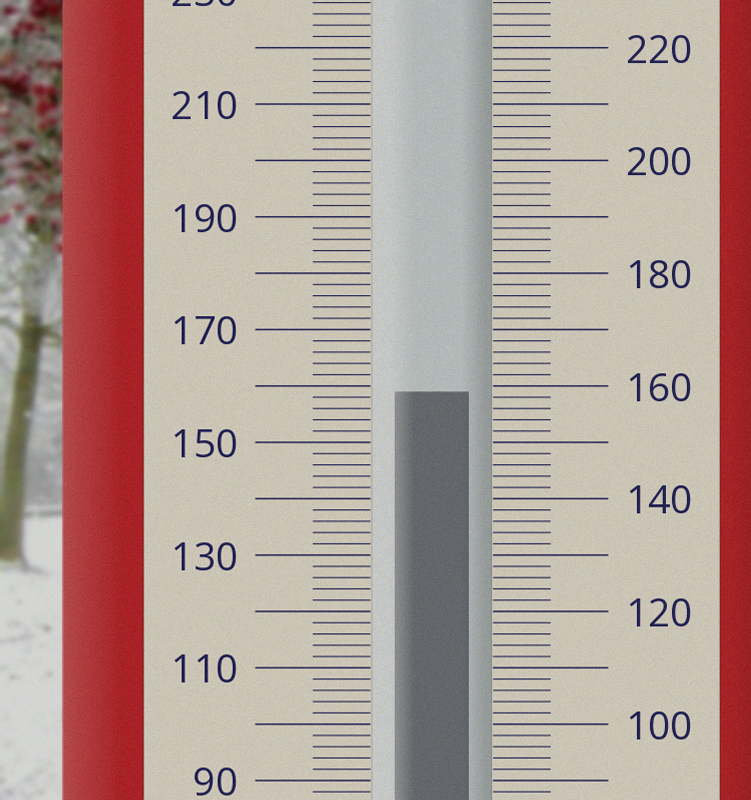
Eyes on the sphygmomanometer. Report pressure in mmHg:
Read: 159 mmHg
